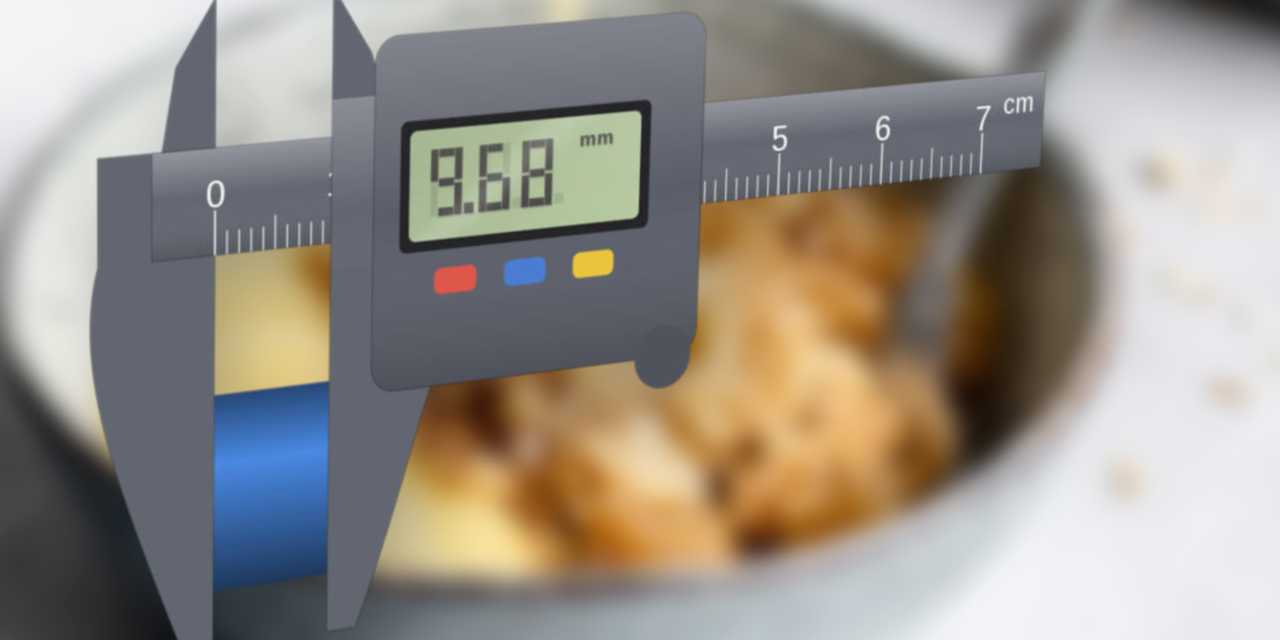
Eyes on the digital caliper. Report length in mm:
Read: 9.68 mm
